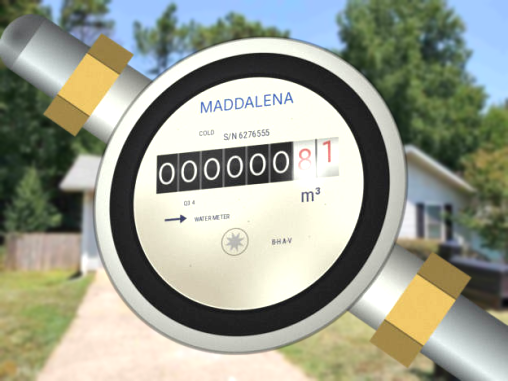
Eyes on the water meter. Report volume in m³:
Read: 0.81 m³
